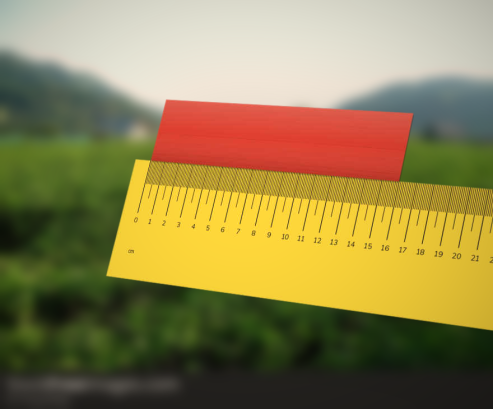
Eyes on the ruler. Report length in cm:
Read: 16 cm
